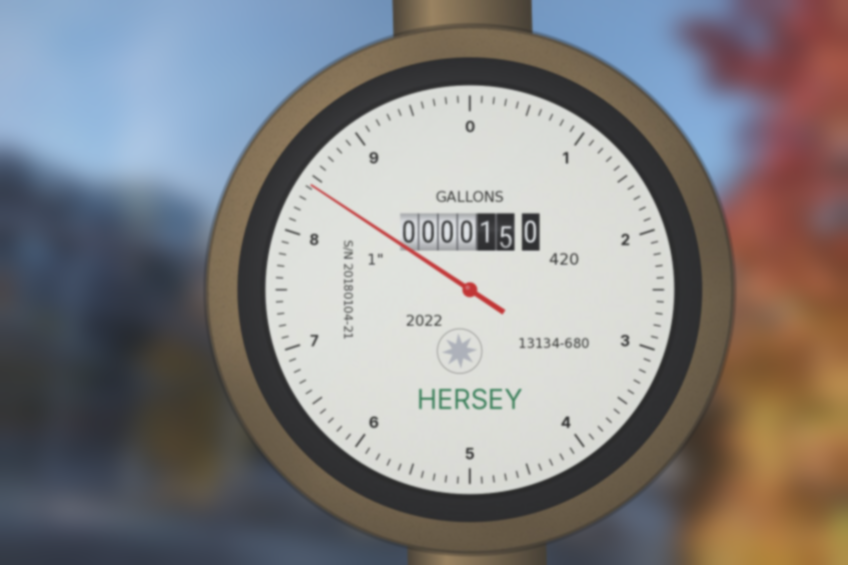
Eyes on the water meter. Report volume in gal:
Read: 148.4 gal
